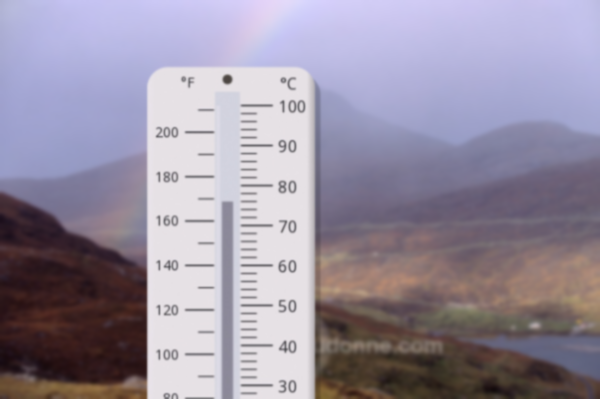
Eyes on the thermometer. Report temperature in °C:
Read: 76 °C
